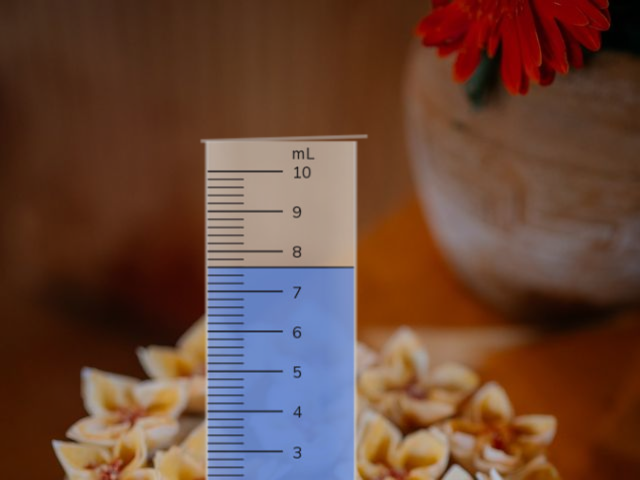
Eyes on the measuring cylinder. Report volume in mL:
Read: 7.6 mL
